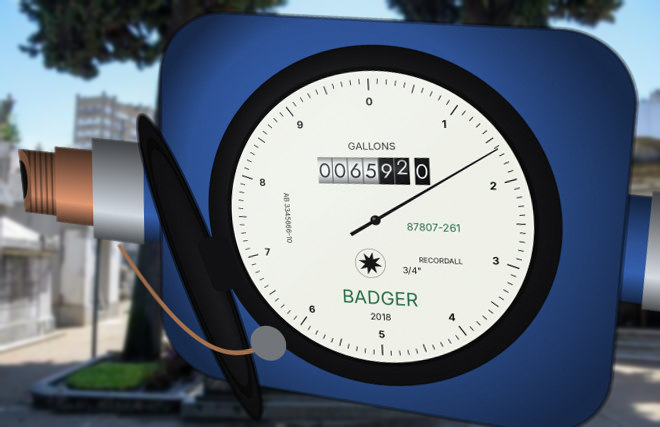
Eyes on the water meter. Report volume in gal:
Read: 65921.6 gal
